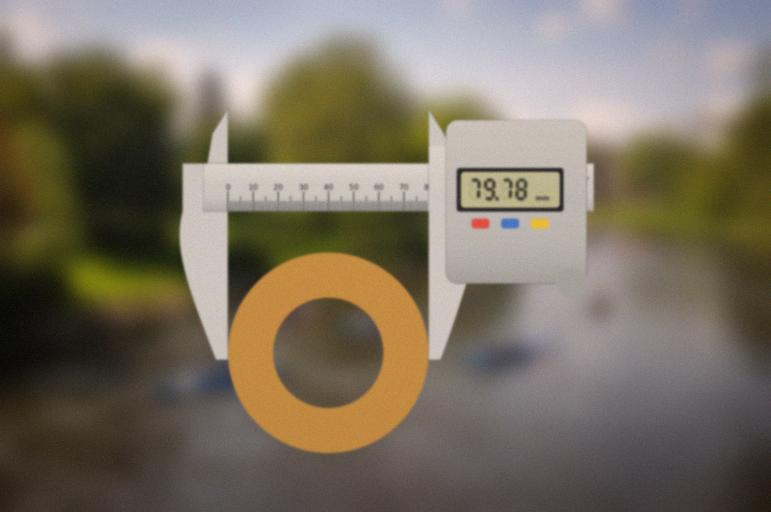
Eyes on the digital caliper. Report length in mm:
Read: 79.78 mm
